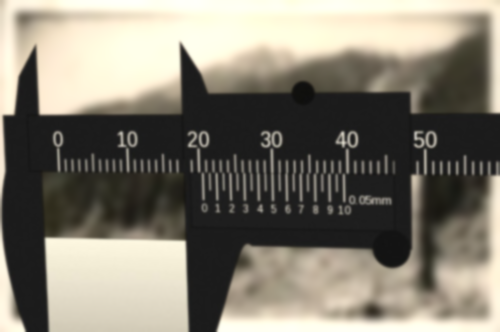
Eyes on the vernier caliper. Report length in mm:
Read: 20.5 mm
